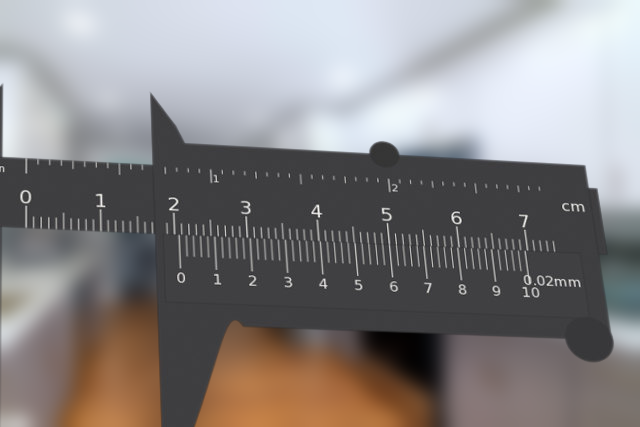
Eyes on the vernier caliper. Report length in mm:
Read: 20.6 mm
